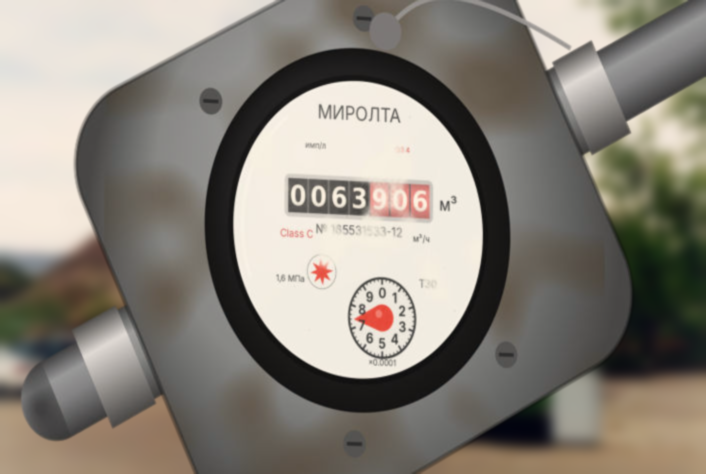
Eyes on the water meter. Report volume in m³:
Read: 63.9067 m³
